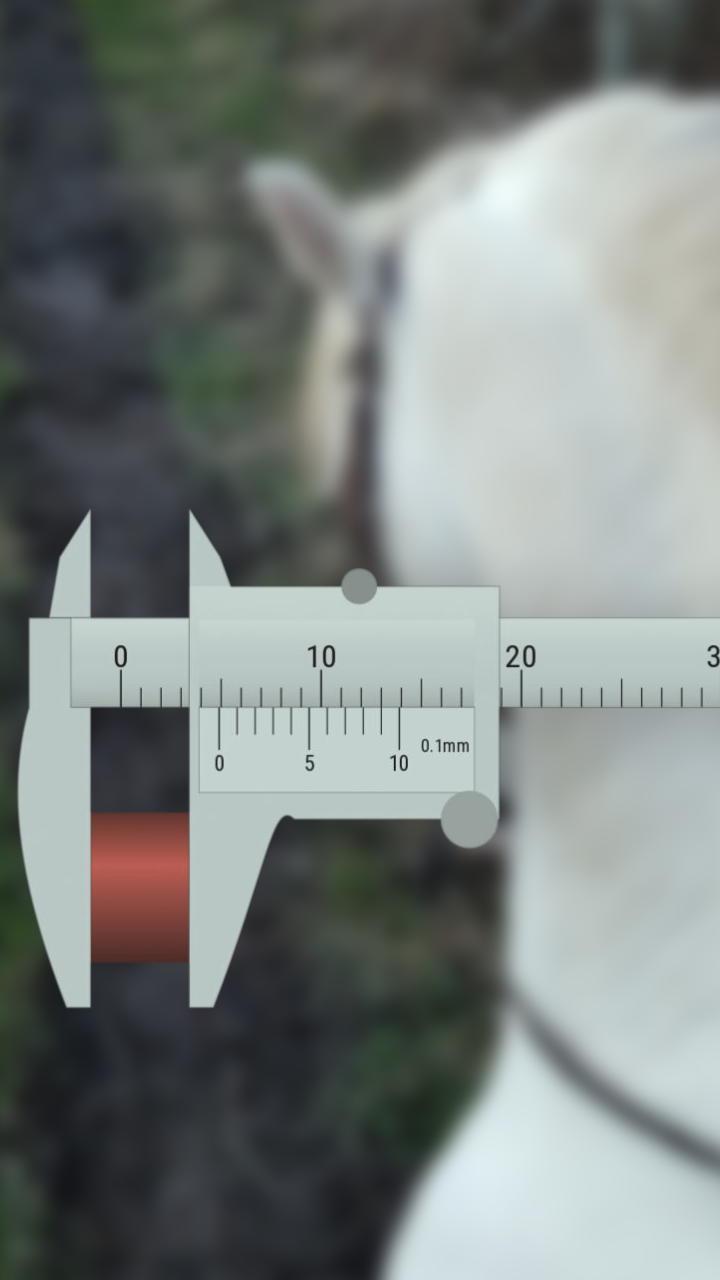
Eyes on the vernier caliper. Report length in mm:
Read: 4.9 mm
